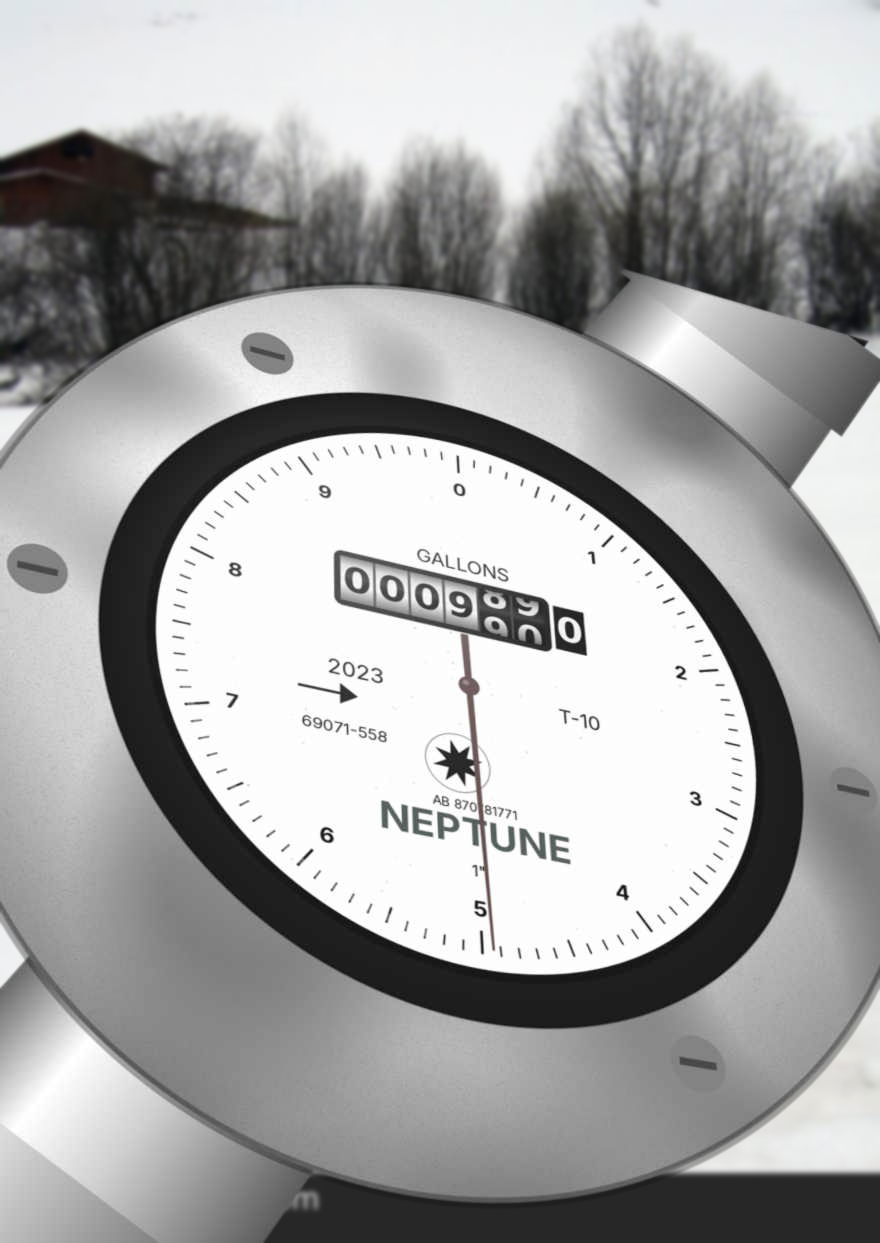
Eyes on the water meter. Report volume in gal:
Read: 9894.9 gal
